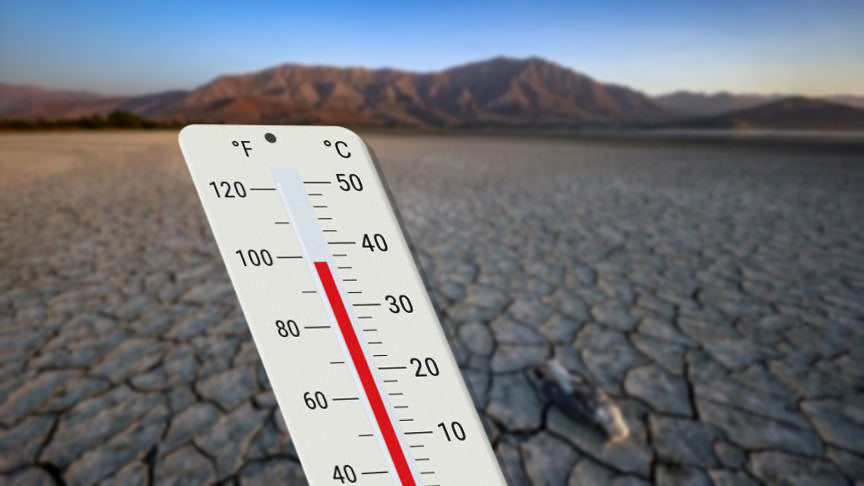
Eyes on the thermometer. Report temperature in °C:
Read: 37 °C
